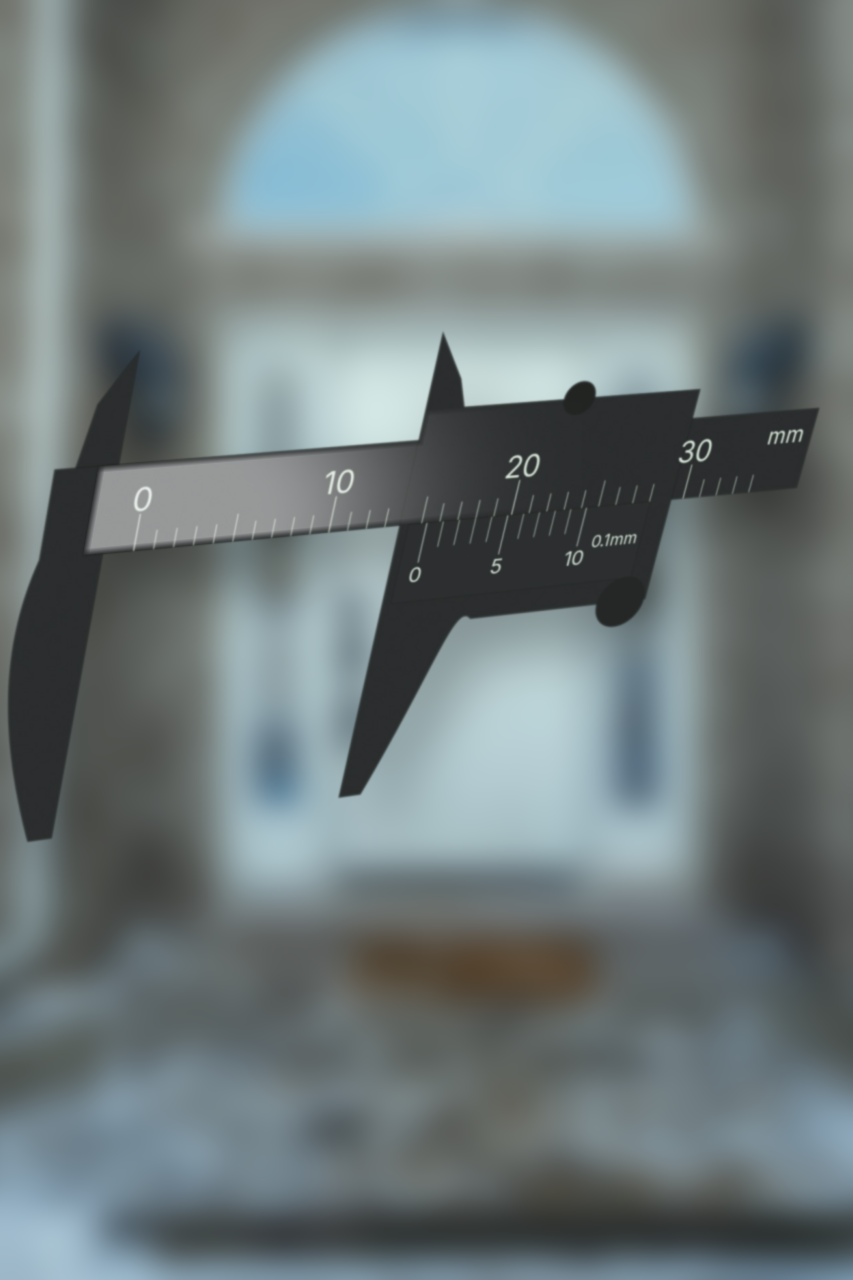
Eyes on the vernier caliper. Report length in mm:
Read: 15.3 mm
